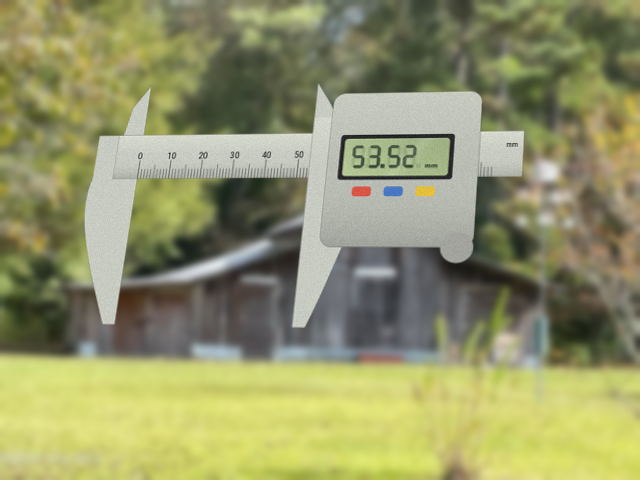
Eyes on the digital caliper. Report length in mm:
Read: 53.52 mm
